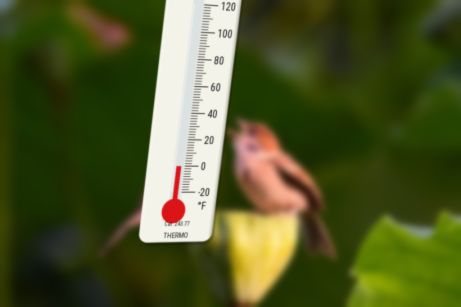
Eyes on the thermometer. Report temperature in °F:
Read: 0 °F
